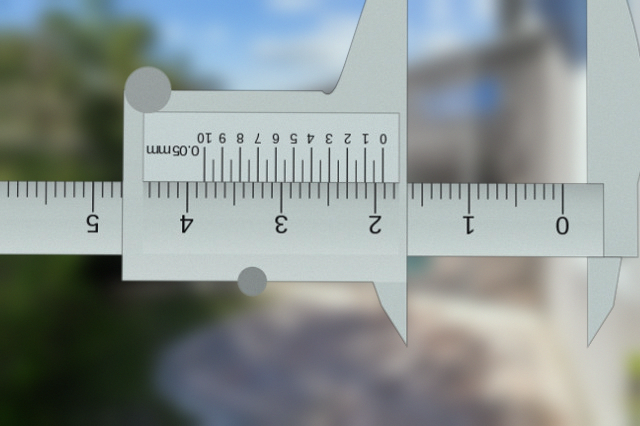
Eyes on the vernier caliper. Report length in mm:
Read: 19.2 mm
